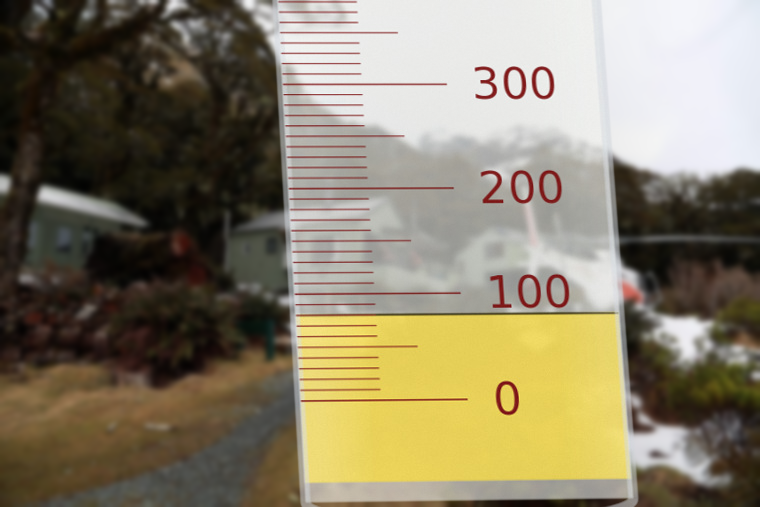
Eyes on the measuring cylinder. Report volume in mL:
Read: 80 mL
